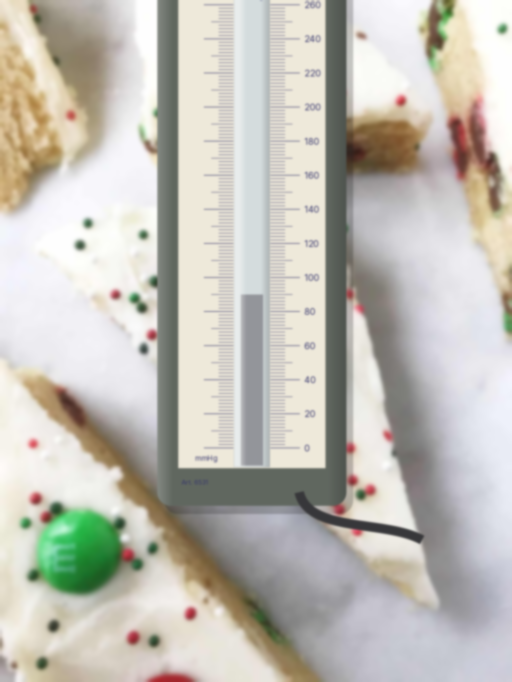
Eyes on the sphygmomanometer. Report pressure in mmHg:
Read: 90 mmHg
